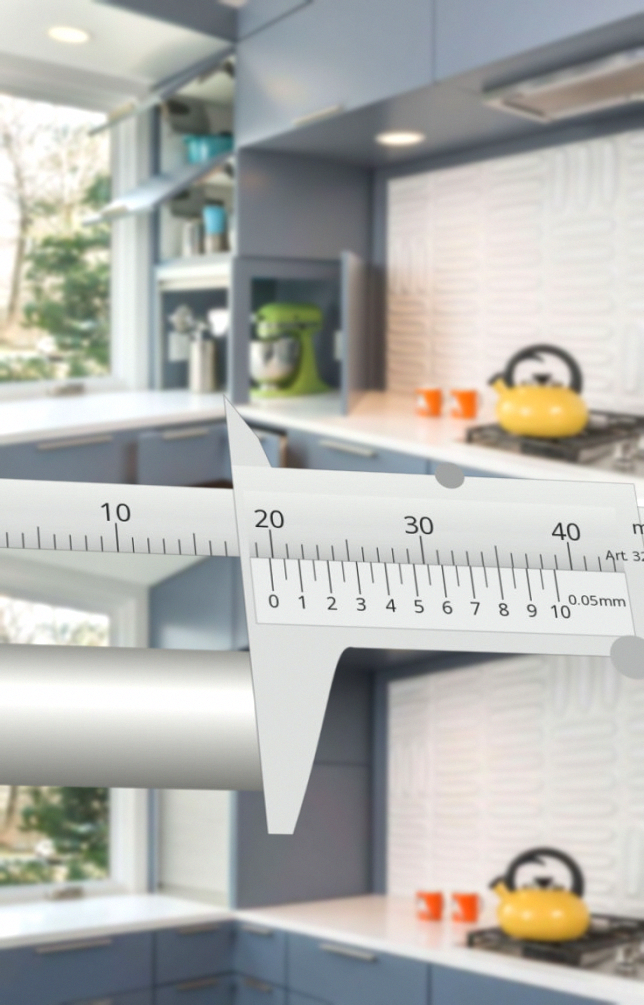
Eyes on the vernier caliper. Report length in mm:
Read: 19.8 mm
